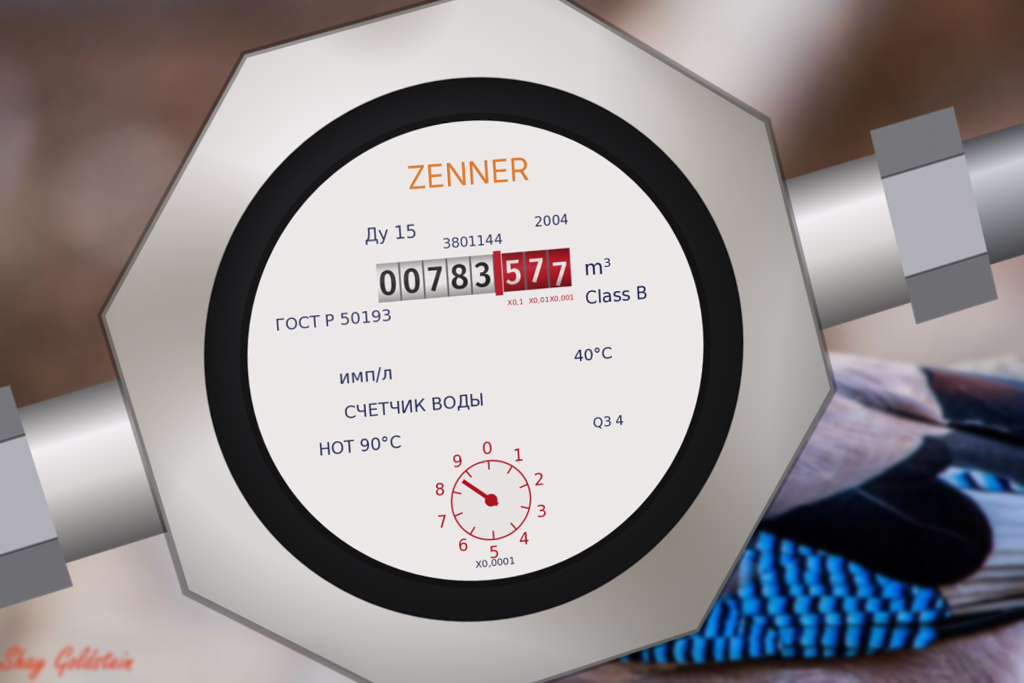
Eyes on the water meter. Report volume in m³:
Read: 783.5768 m³
